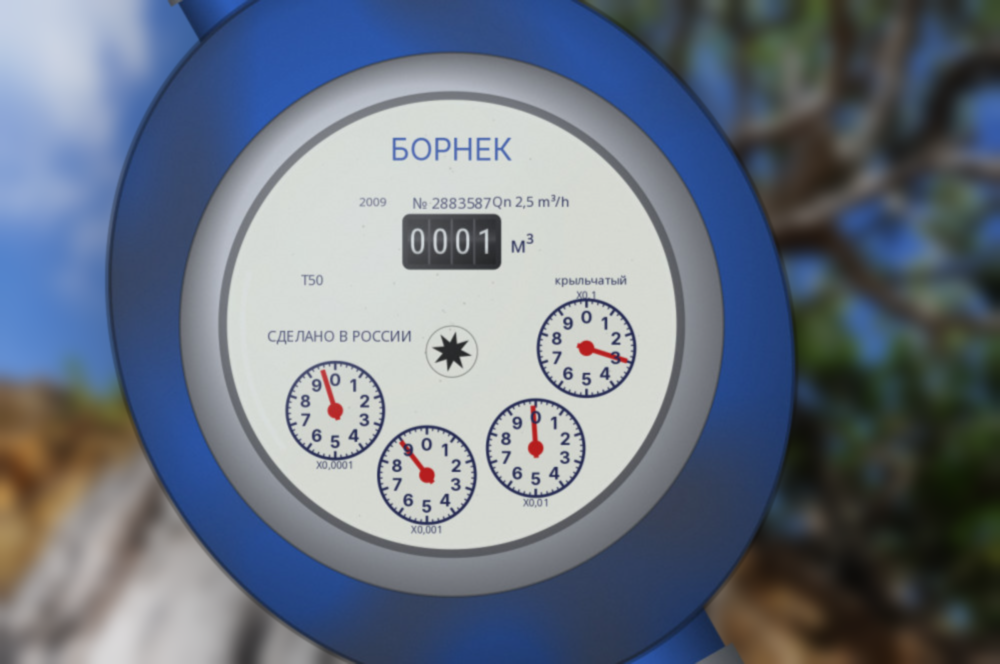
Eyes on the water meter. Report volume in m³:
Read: 1.2989 m³
